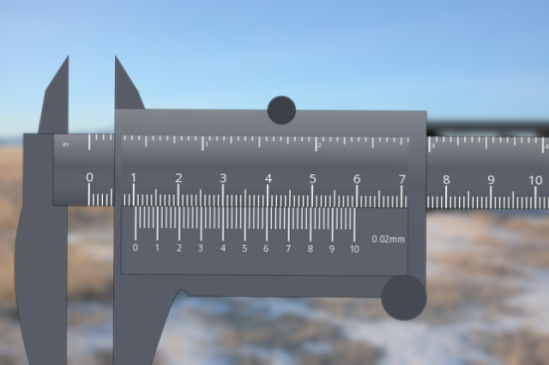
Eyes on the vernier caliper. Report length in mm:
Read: 10.5 mm
